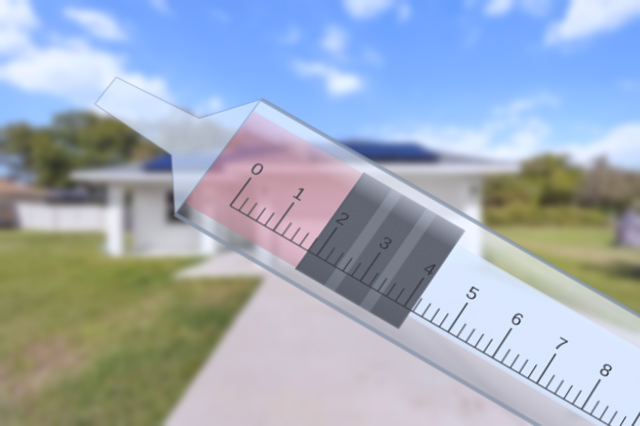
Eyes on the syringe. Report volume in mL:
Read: 1.8 mL
